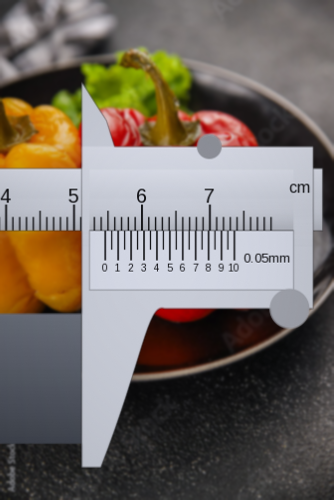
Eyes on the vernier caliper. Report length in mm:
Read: 54.6 mm
